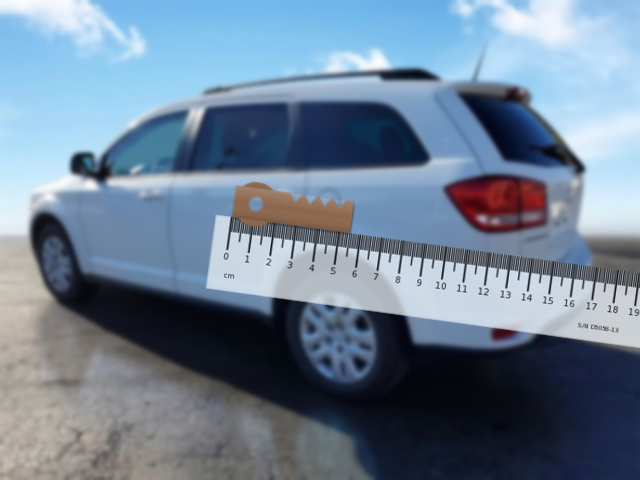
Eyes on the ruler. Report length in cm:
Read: 5.5 cm
